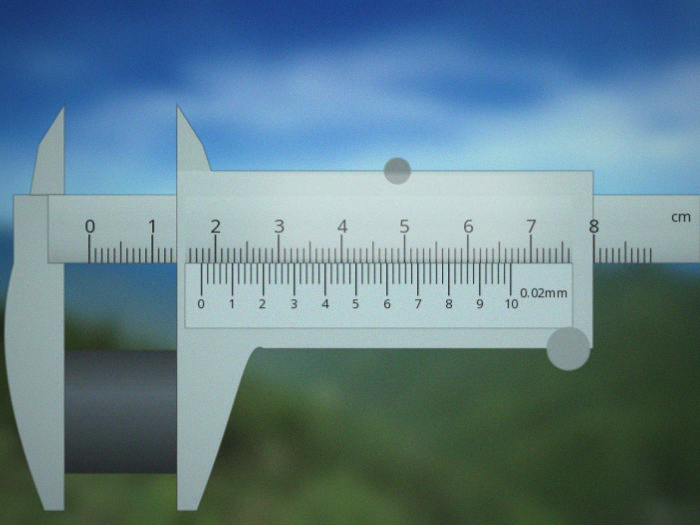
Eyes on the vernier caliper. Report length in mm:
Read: 17.8 mm
